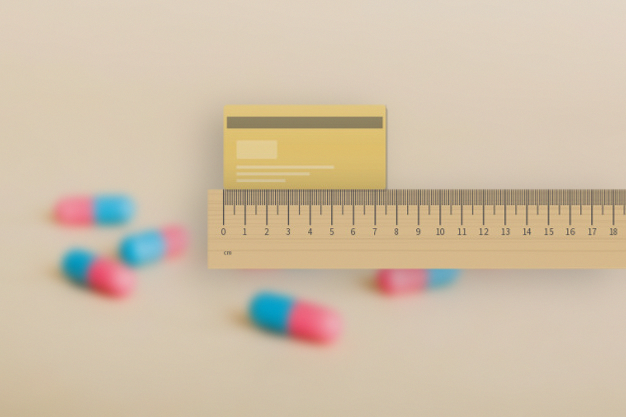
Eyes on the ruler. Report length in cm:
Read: 7.5 cm
